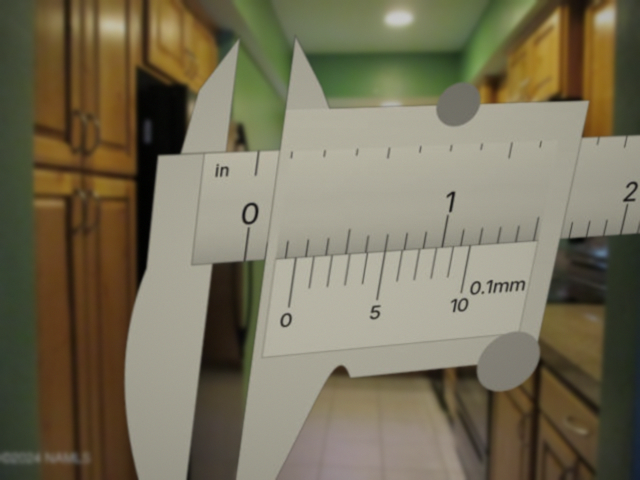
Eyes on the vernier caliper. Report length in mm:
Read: 2.5 mm
